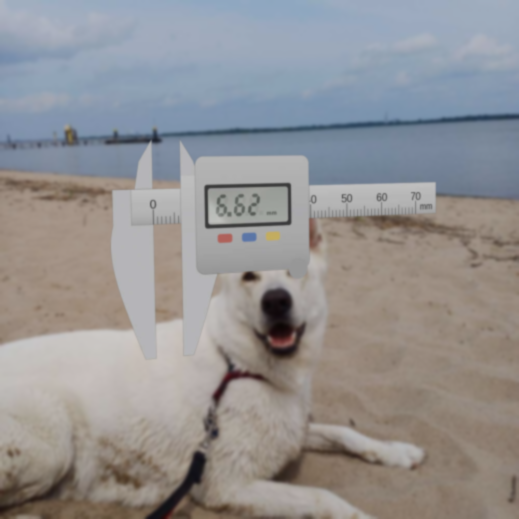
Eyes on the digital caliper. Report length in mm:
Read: 6.62 mm
